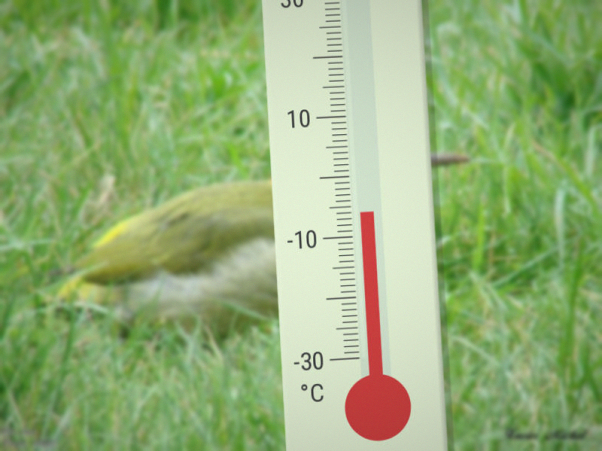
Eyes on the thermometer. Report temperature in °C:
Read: -6 °C
